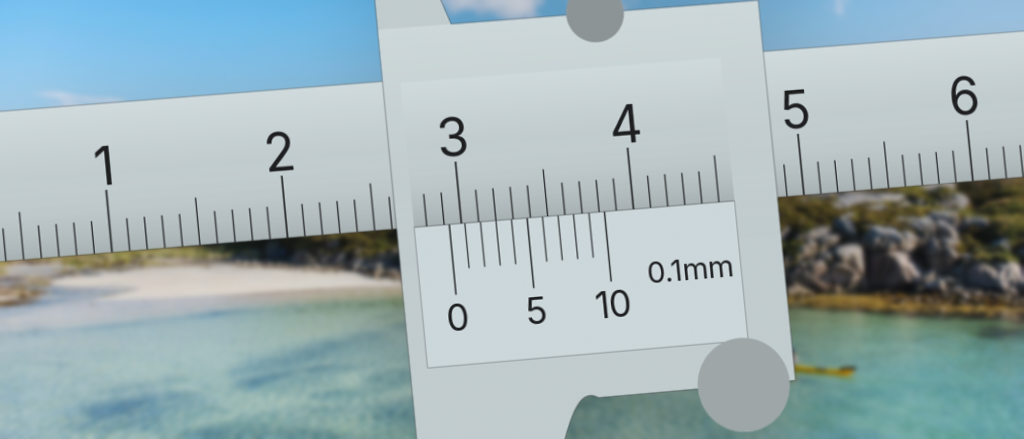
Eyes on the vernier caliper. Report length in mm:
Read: 29.3 mm
